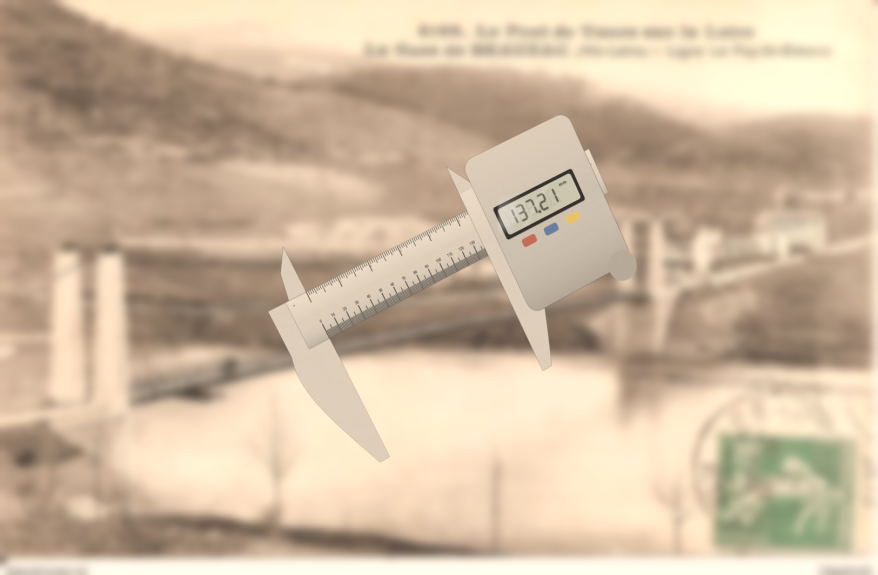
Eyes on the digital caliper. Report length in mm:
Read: 137.21 mm
